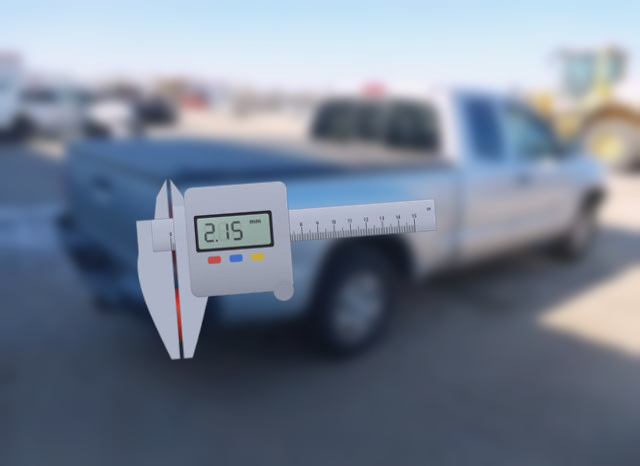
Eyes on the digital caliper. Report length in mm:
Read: 2.15 mm
